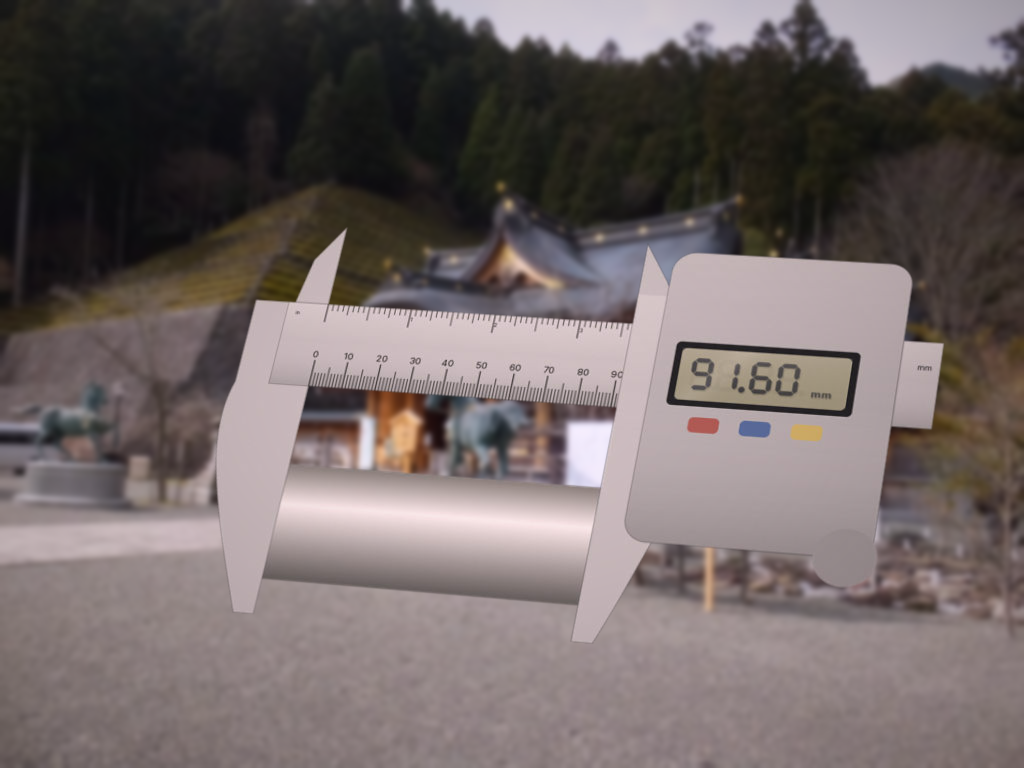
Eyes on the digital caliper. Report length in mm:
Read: 91.60 mm
